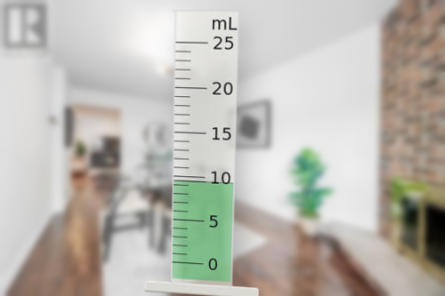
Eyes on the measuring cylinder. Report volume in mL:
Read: 9.5 mL
